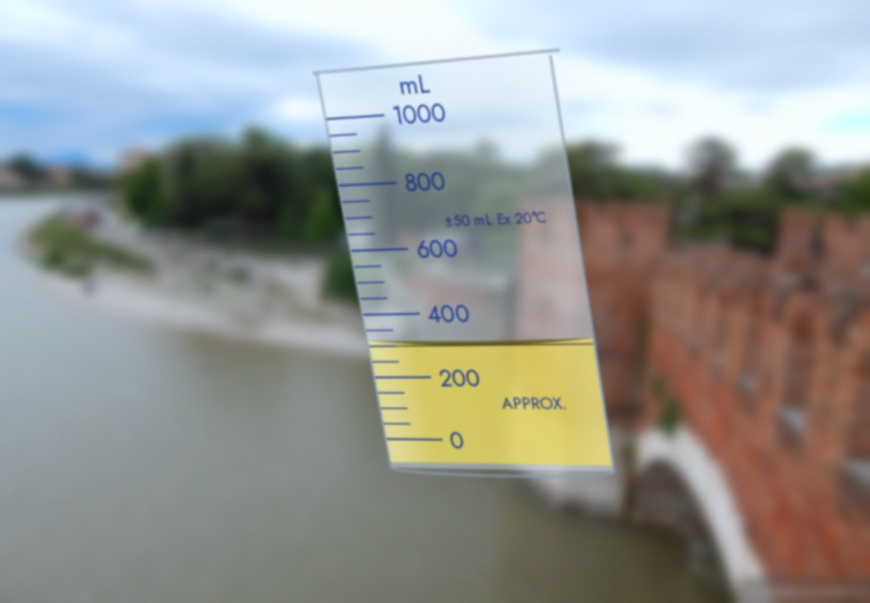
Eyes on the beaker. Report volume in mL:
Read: 300 mL
